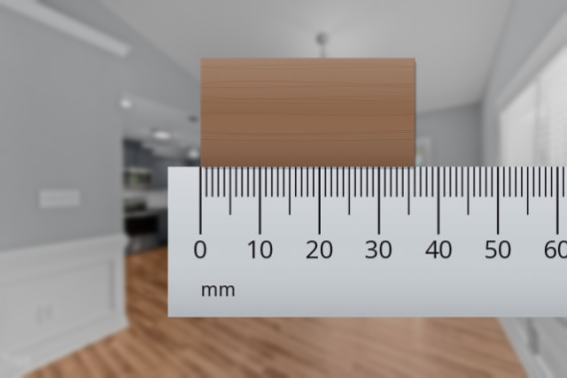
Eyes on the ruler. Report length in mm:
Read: 36 mm
